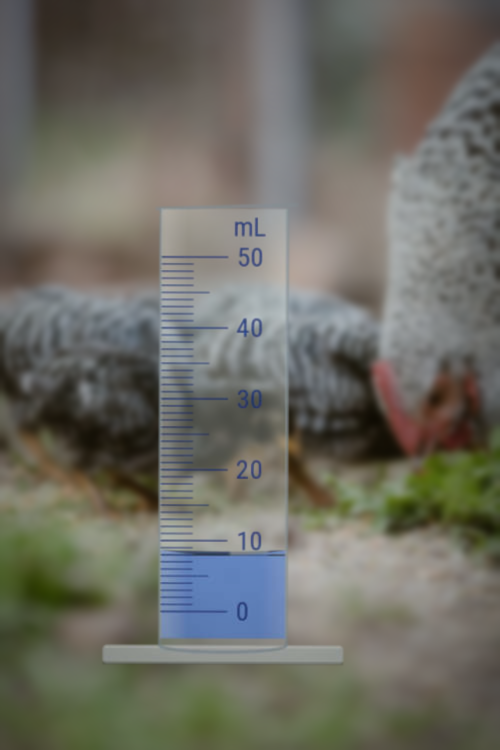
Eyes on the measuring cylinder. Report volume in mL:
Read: 8 mL
